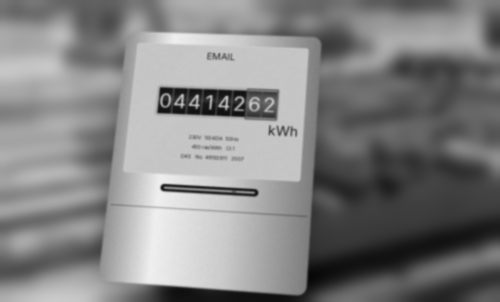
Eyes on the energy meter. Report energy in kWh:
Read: 44142.62 kWh
